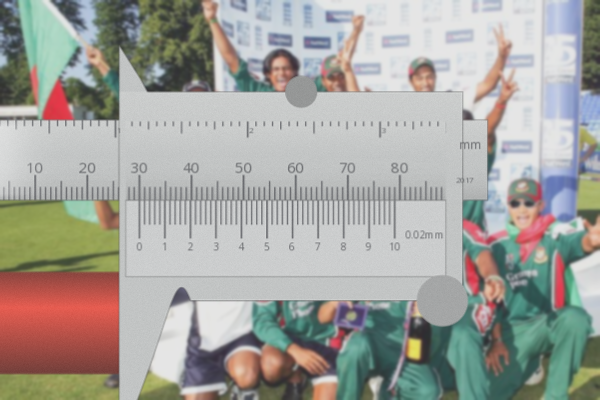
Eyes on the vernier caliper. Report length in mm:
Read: 30.0 mm
